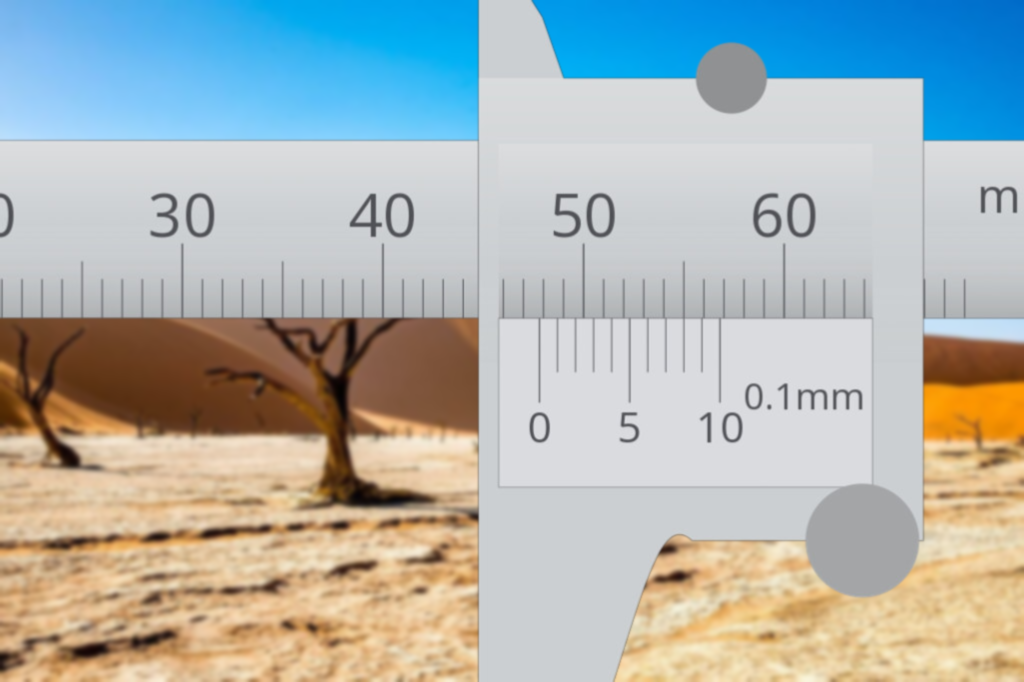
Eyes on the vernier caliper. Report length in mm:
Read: 47.8 mm
